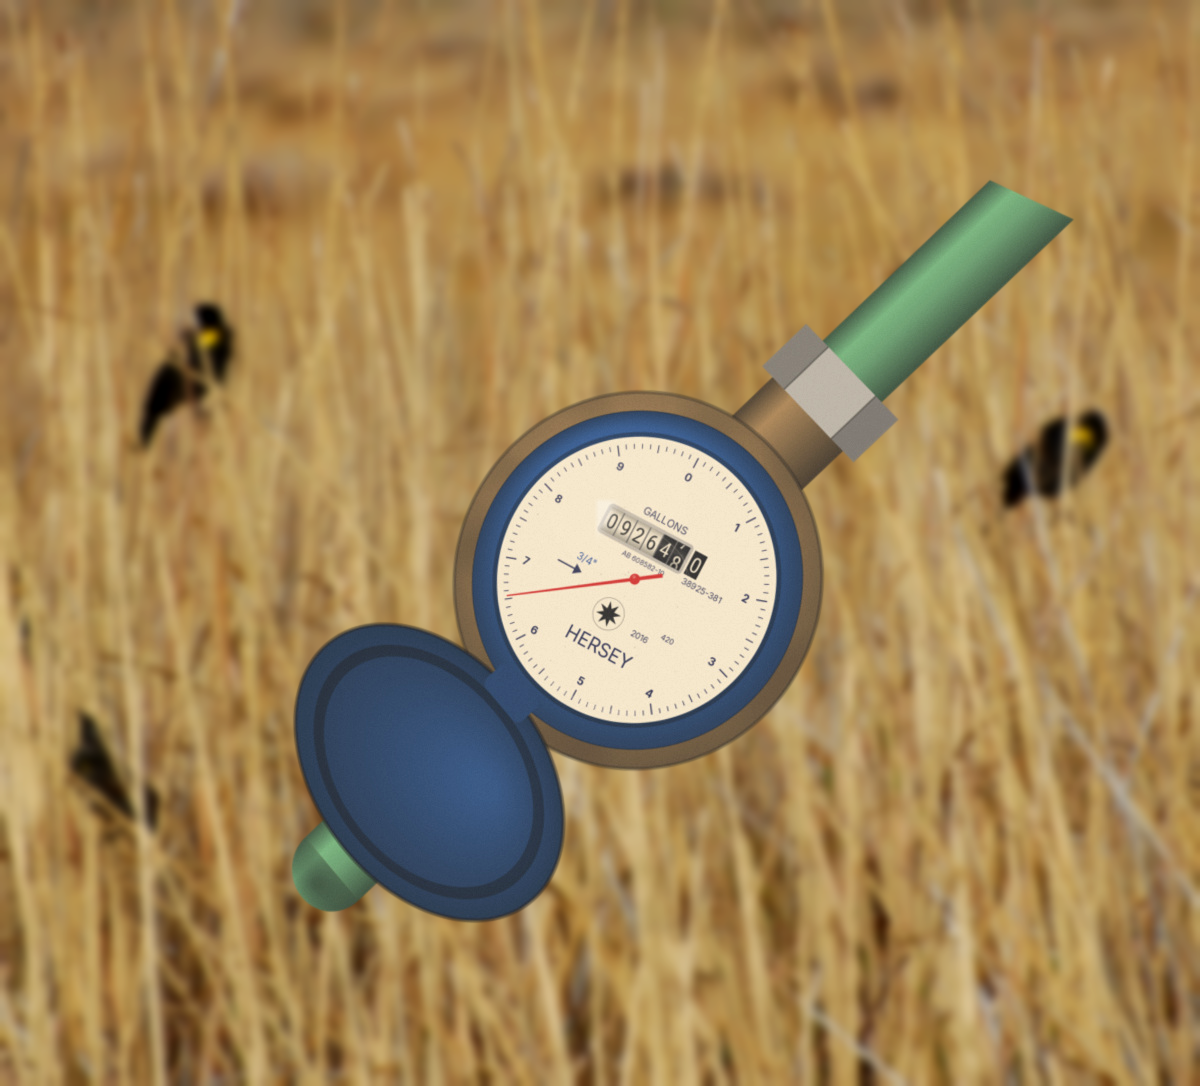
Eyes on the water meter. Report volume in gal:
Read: 926476.5 gal
